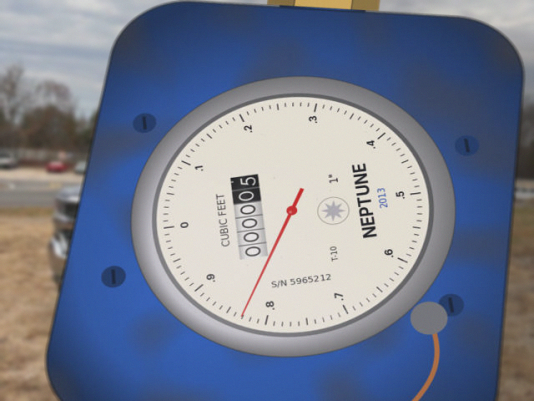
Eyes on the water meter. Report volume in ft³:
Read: 4.83 ft³
